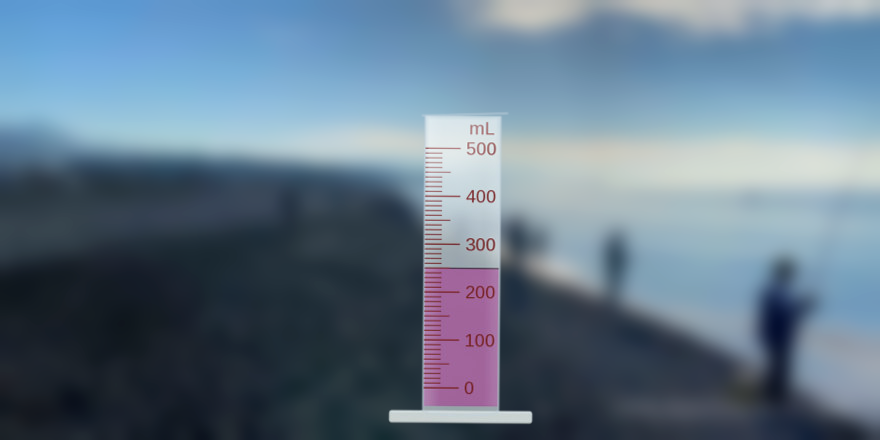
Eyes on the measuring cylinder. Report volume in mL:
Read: 250 mL
